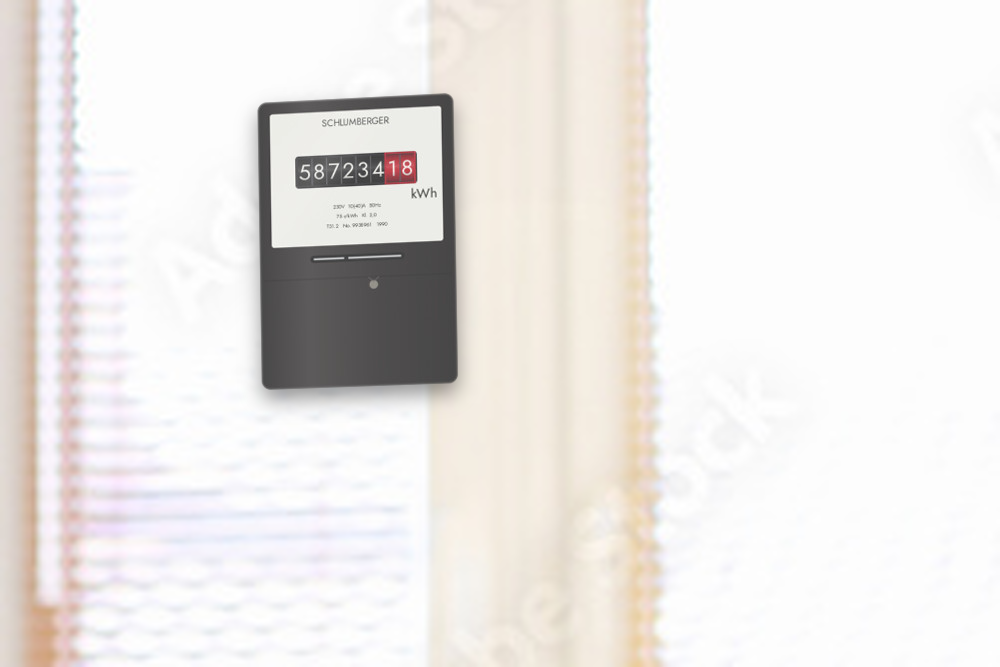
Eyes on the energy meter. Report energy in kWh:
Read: 587234.18 kWh
